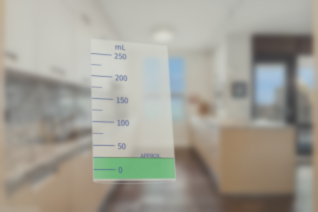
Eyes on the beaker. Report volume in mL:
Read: 25 mL
